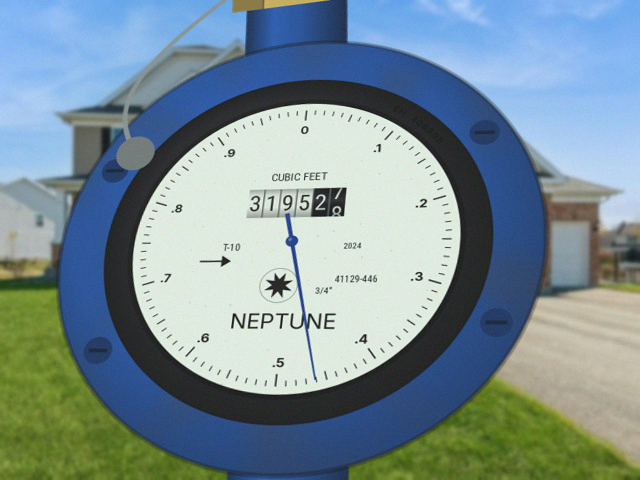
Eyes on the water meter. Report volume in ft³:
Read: 319527.46 ft³
